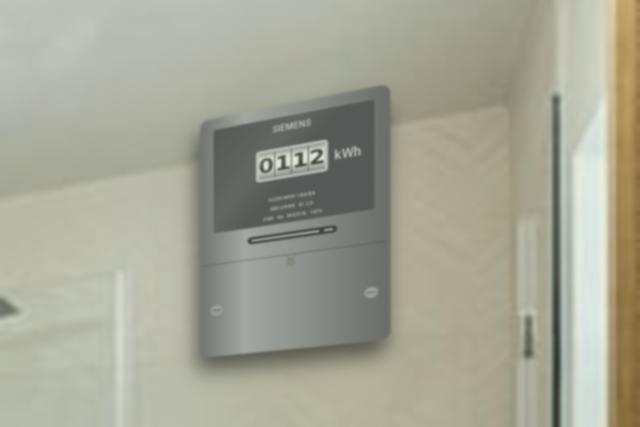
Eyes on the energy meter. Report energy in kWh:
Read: 112 kWh
